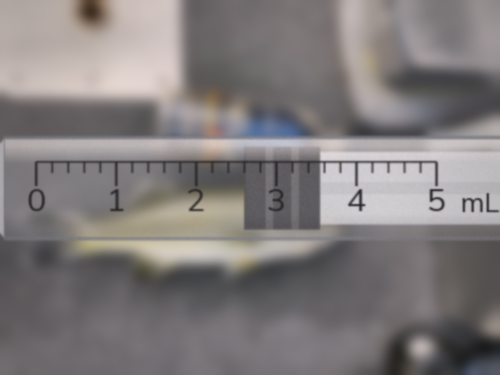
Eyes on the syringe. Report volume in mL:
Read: 2.6 mL
